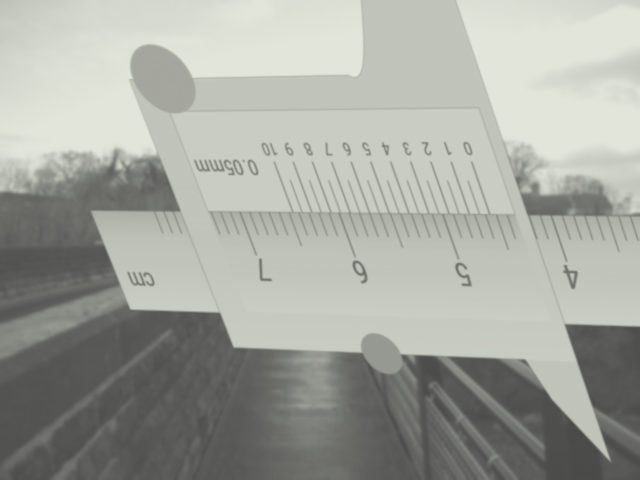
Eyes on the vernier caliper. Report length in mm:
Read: 45.6 mm
